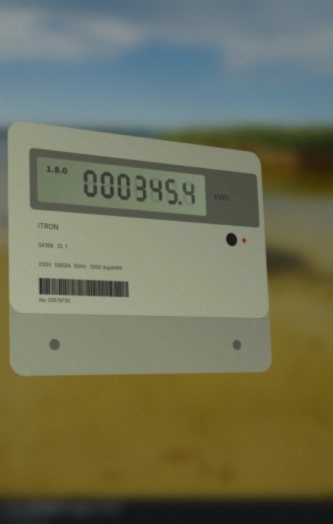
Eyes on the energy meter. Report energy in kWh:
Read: 345.4 kWh
